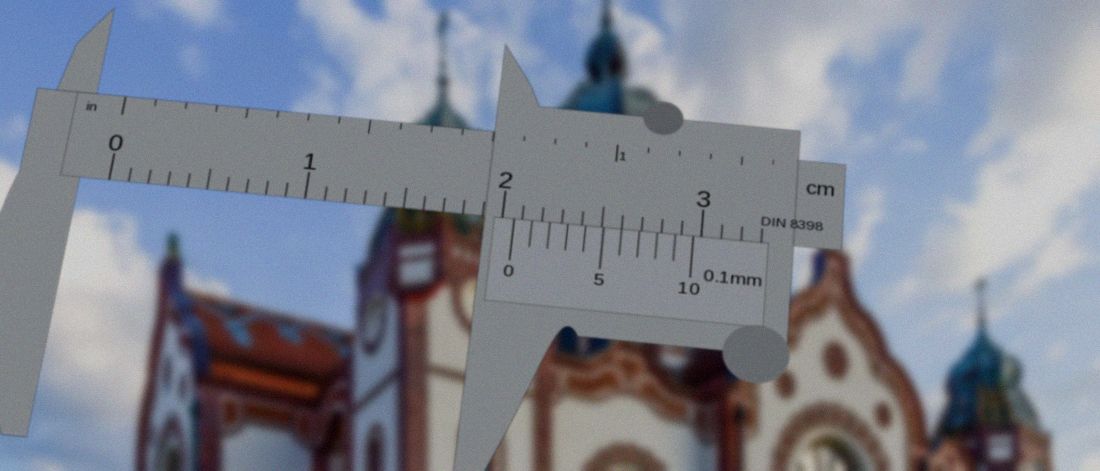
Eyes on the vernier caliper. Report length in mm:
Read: 20.6 mm
